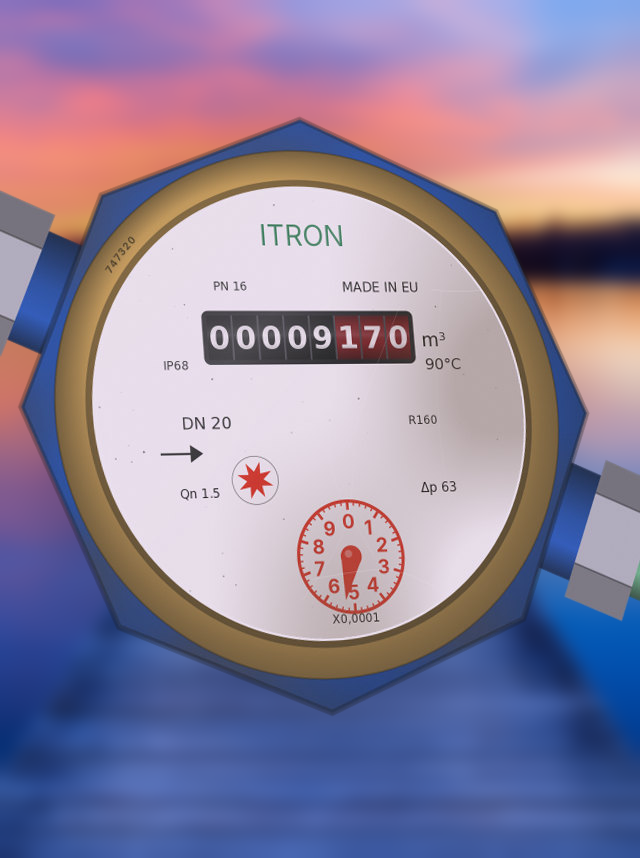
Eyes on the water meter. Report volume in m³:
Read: 9.1705 m³
